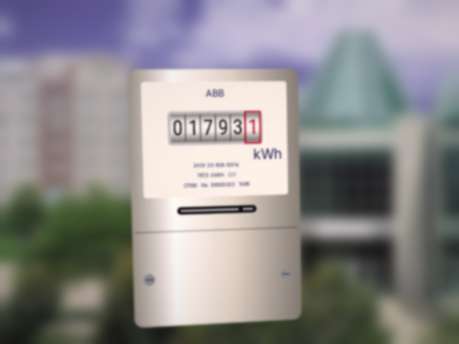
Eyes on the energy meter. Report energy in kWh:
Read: 1793.1 kWh
